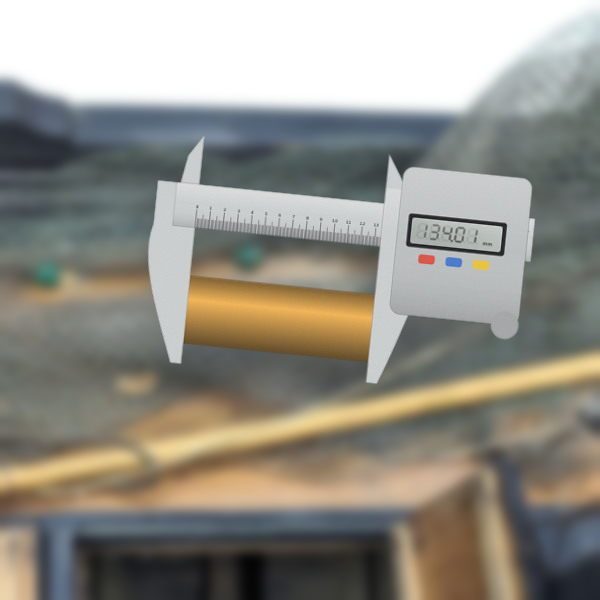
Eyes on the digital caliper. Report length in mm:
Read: 134.01 mm
